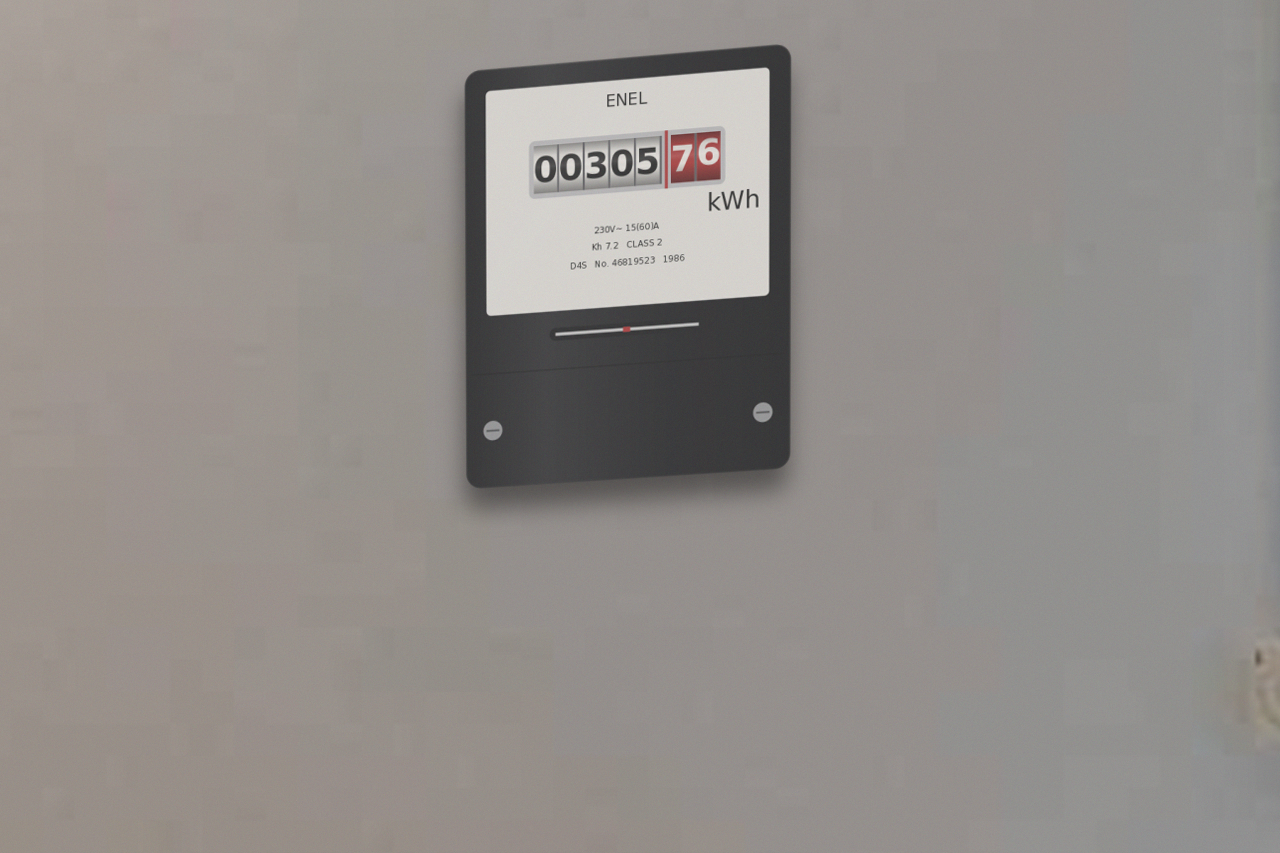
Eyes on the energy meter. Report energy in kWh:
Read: 305.76 kWh
